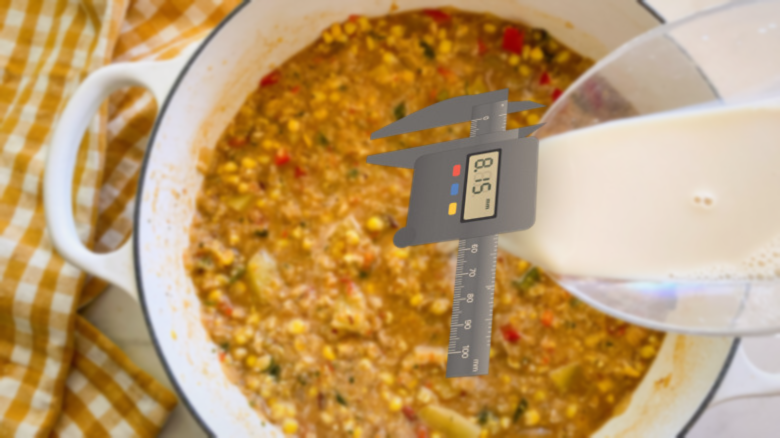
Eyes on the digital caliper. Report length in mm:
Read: 8.15 mm
